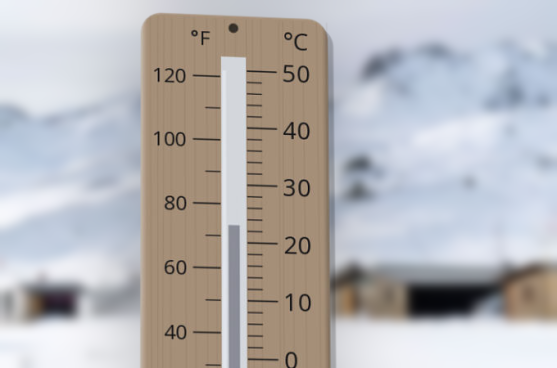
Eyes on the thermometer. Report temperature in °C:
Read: 23 °C
